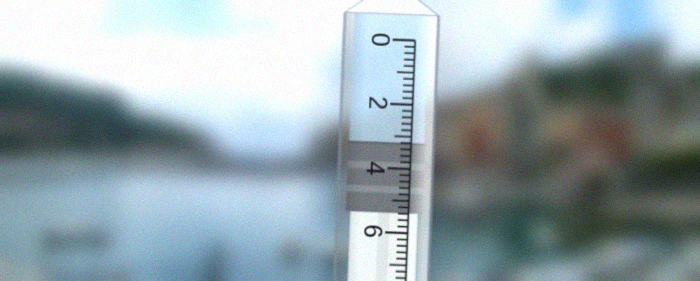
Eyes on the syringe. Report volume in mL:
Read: 3.2 mL
